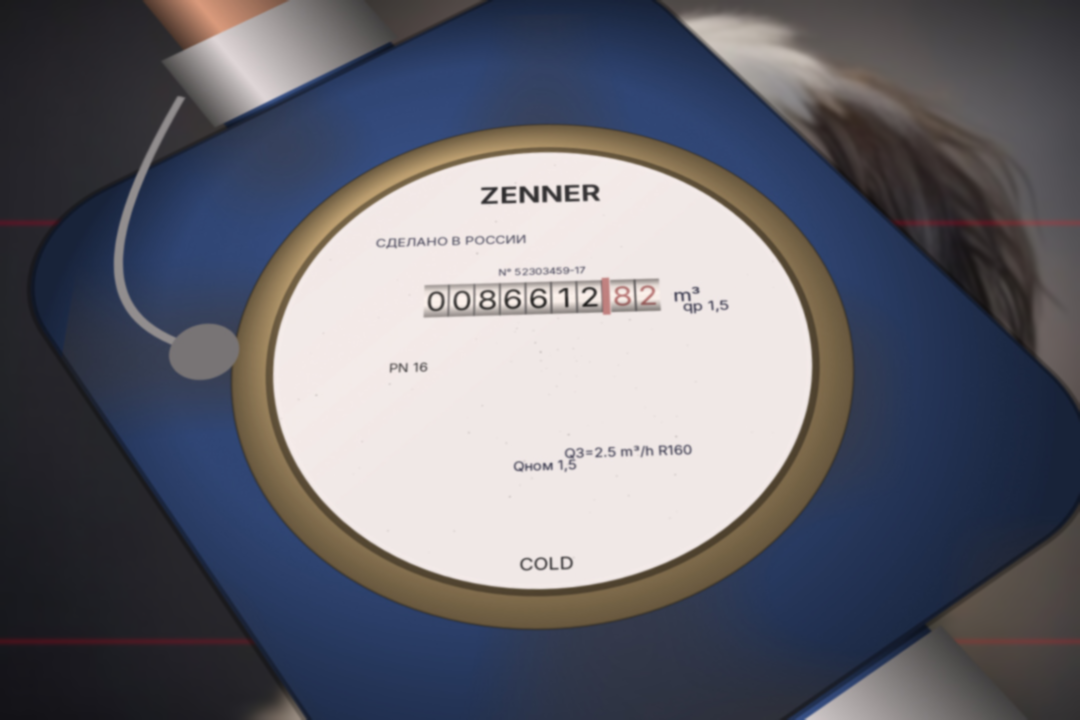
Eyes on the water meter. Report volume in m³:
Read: 86612.82 m³
